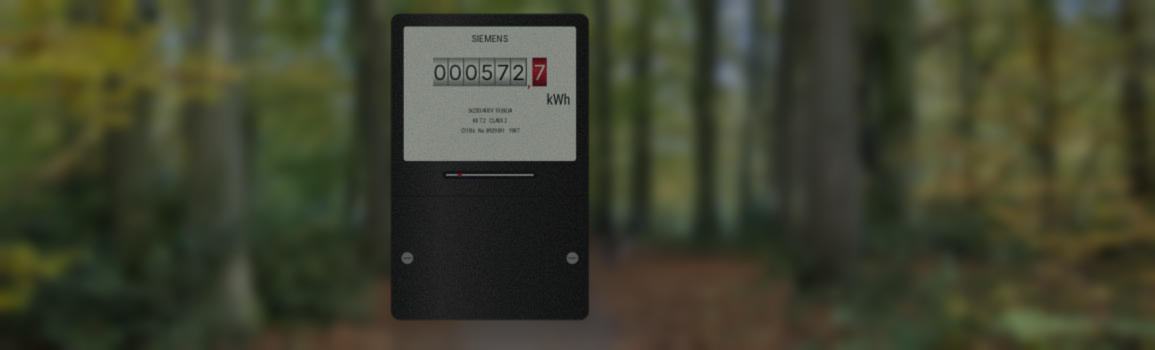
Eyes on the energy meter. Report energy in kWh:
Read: 572.7 kWh
